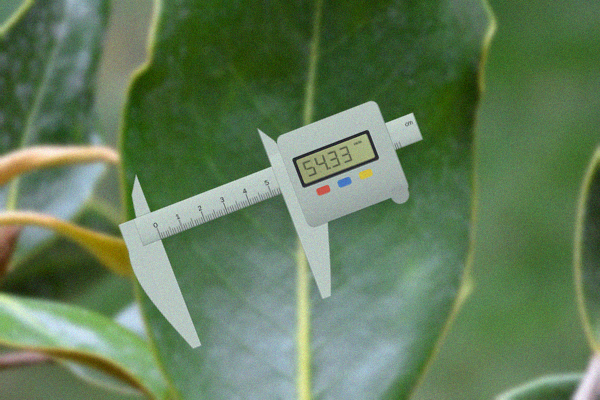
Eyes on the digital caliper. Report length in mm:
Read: 54.33 mm
